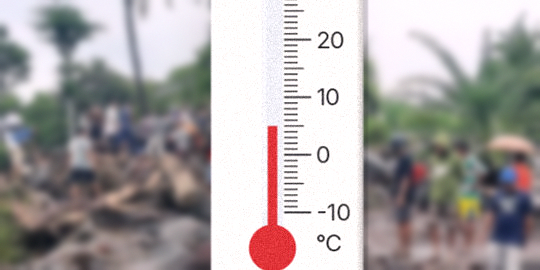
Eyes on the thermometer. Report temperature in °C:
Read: 5 °C
